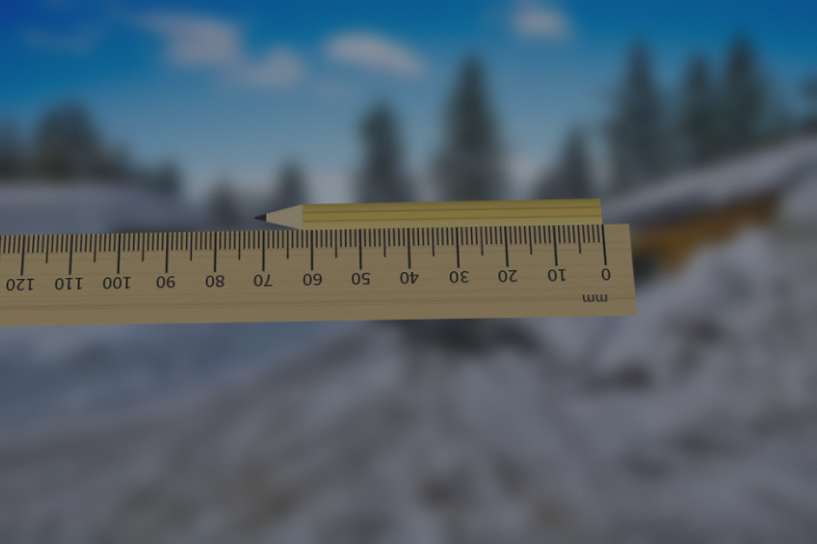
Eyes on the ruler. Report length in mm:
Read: 72 mm
